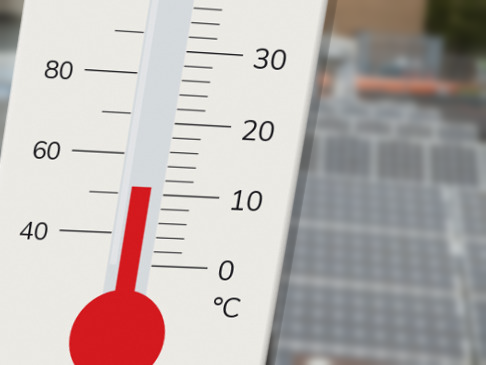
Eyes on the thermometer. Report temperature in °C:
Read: 11 °C
